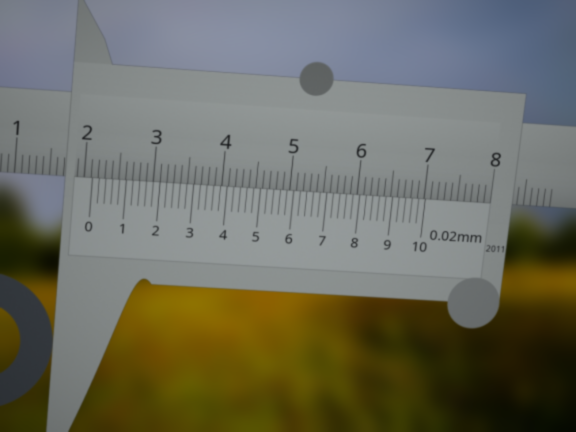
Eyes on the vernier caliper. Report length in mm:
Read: 21.2 mm
